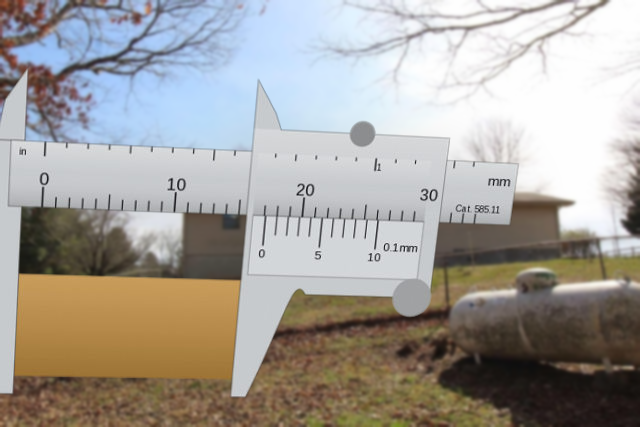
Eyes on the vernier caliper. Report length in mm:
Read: 17.1 mm
